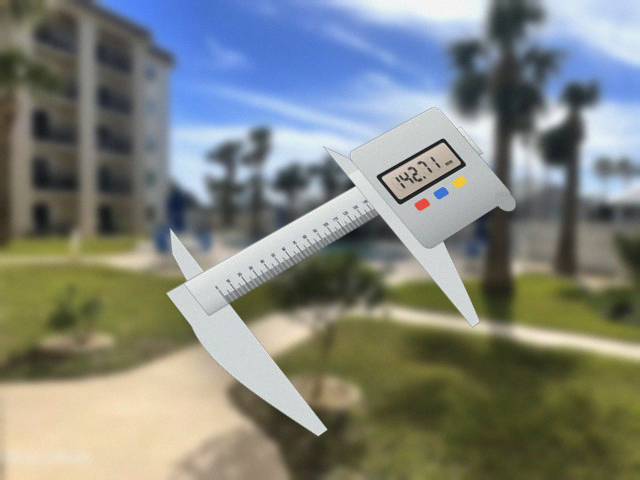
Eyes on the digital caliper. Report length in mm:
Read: 142.71 mm
